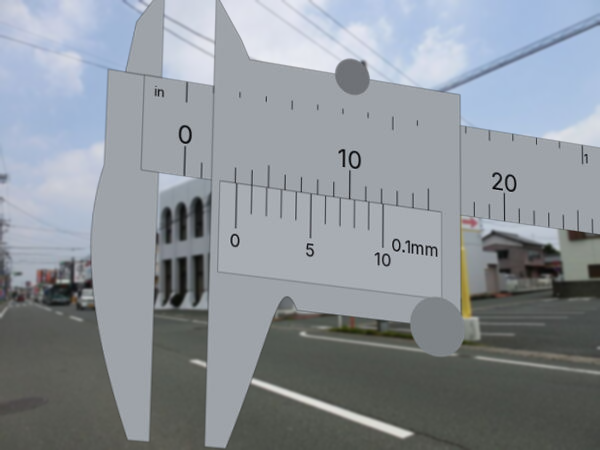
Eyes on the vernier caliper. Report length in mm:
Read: 3.1 mm
